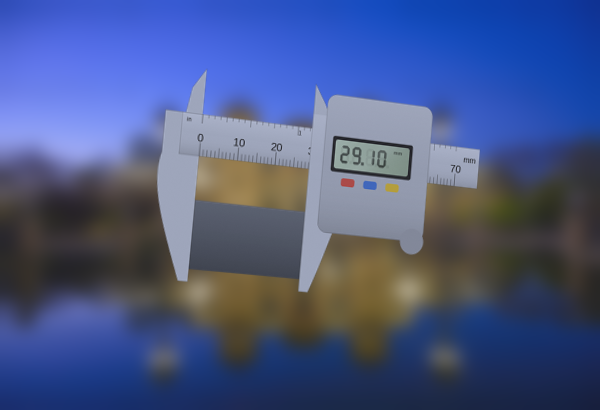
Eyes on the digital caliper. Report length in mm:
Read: 29.10 mm
